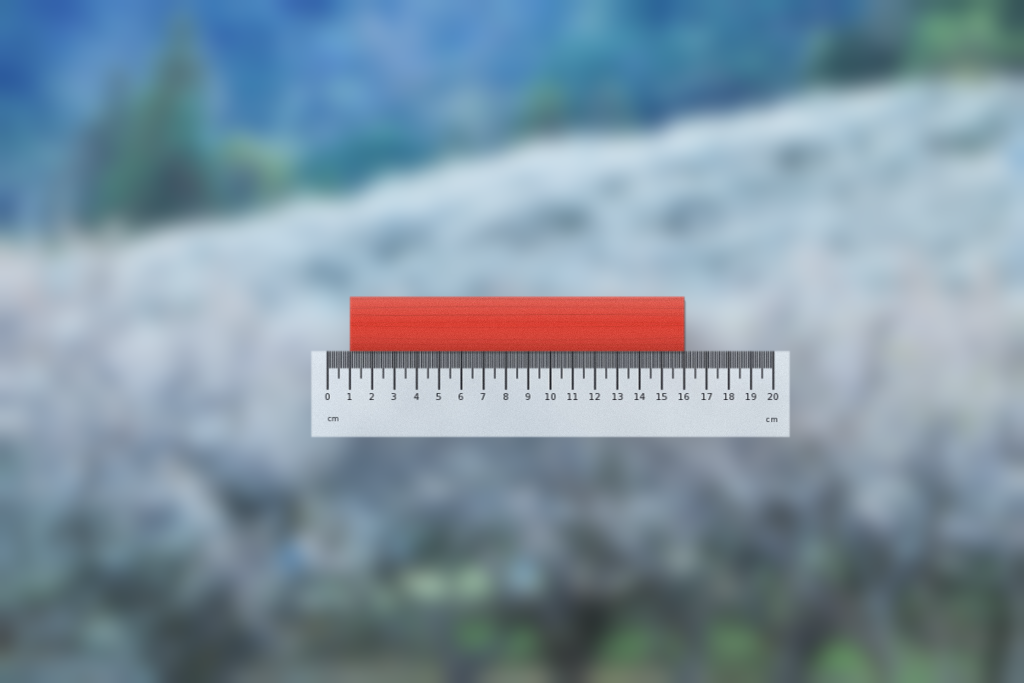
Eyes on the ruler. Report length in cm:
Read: 15 cm
